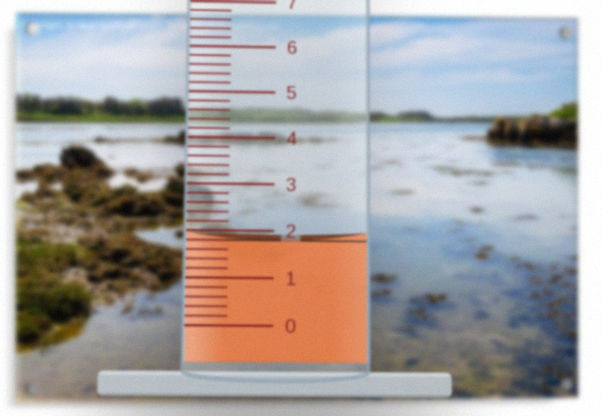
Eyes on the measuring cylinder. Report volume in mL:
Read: 1.8 mL
